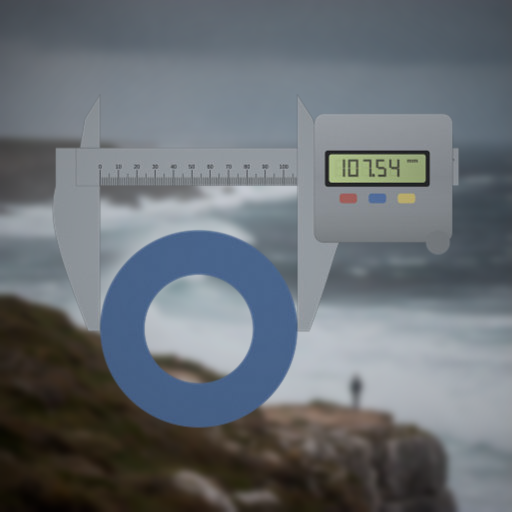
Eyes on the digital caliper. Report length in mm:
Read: 107.54 mm
